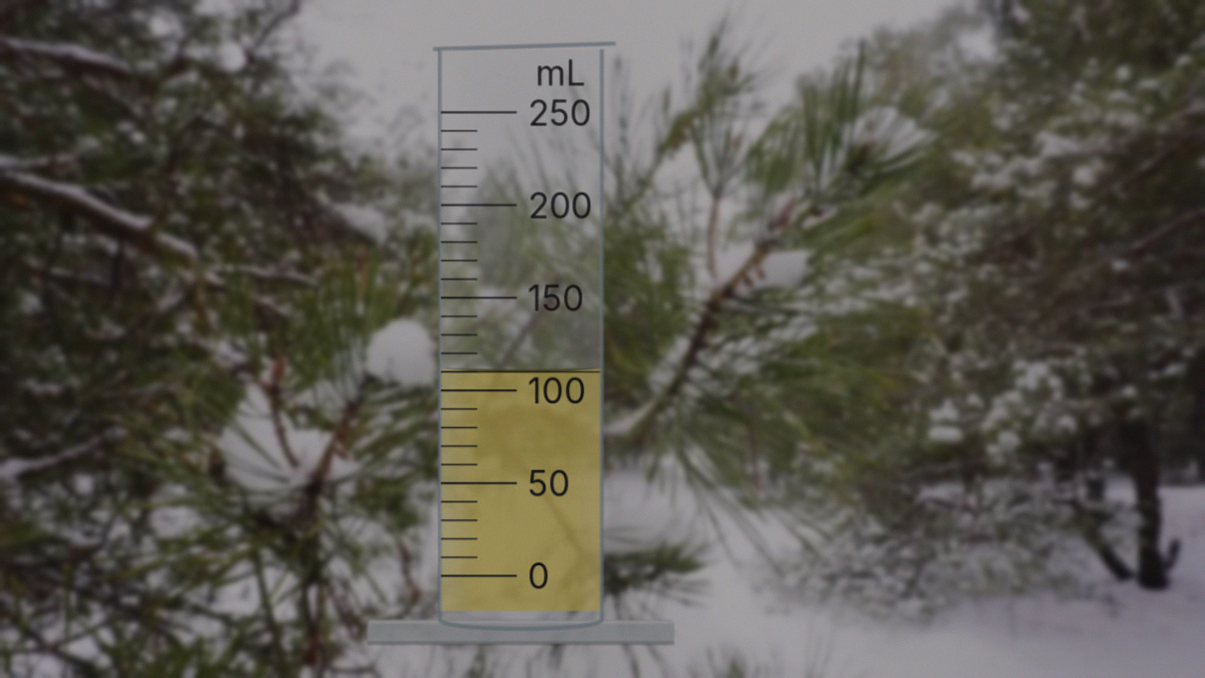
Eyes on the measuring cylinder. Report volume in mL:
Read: 110 mL
